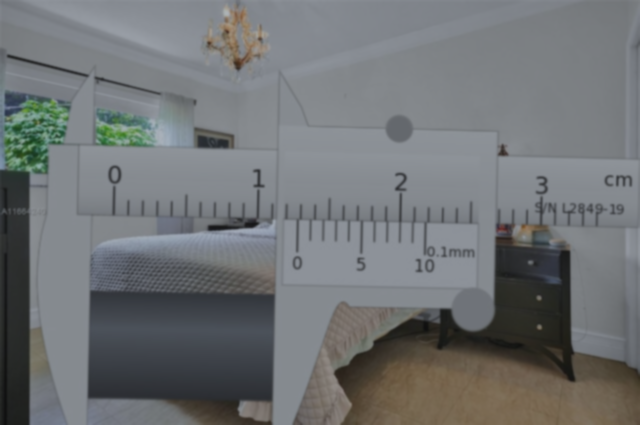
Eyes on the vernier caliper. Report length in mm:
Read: 12.8 mm
